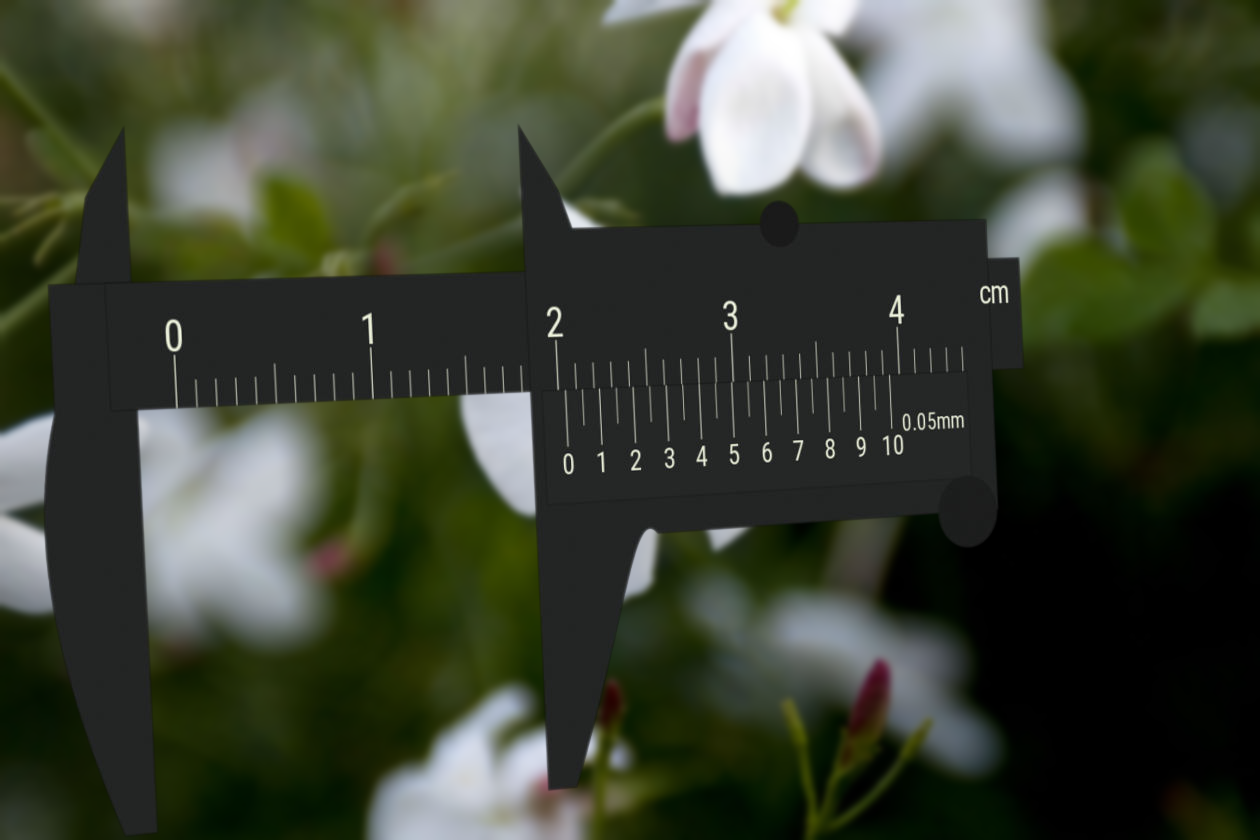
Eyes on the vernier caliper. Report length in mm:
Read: 20.4 mm
